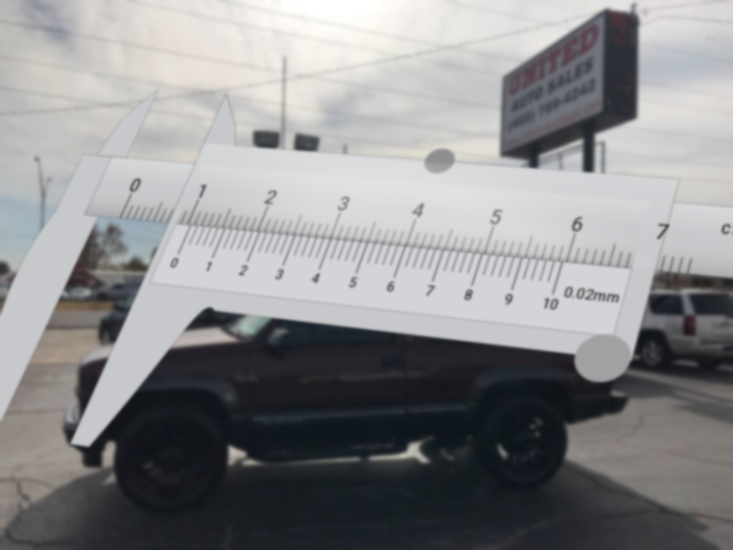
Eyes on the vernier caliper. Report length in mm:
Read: 10.5 mm
